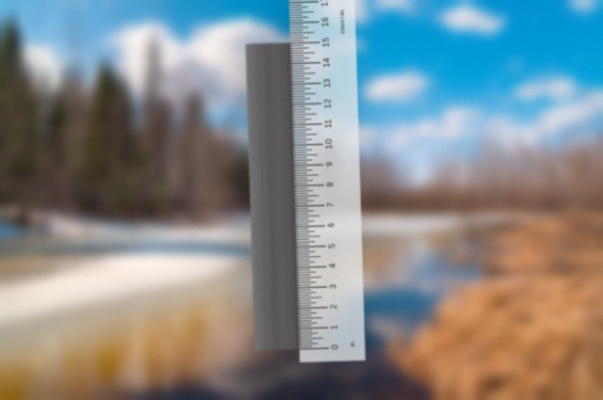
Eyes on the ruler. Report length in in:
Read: 15 in
